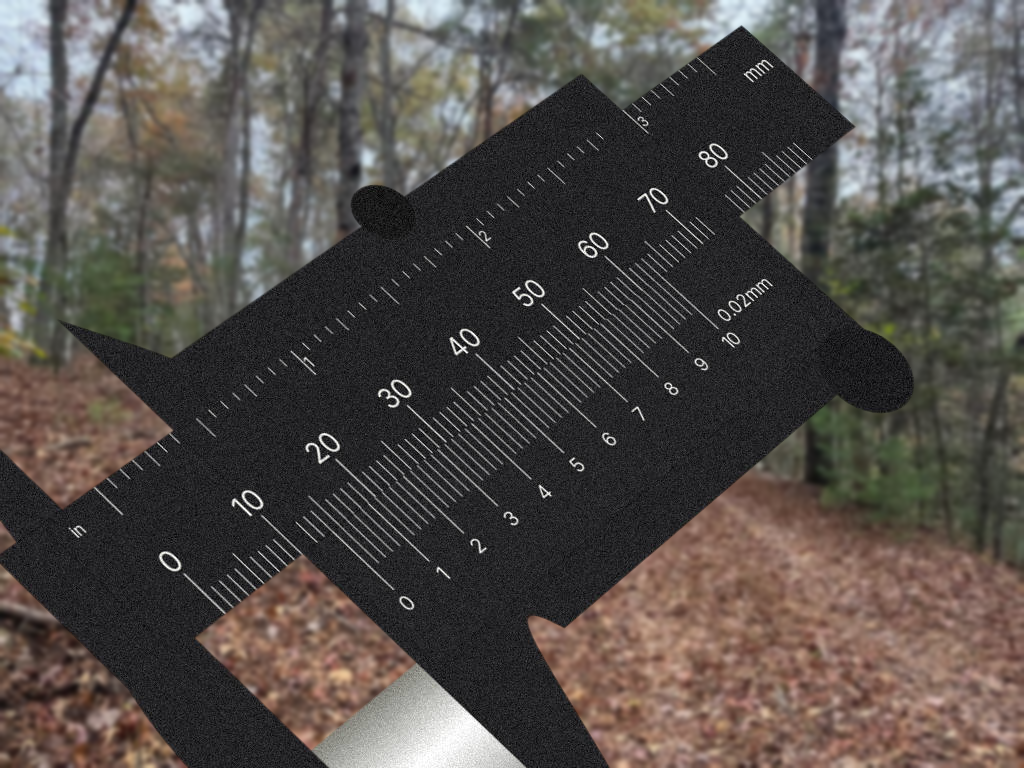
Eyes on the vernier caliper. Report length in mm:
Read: 14.0 mm
